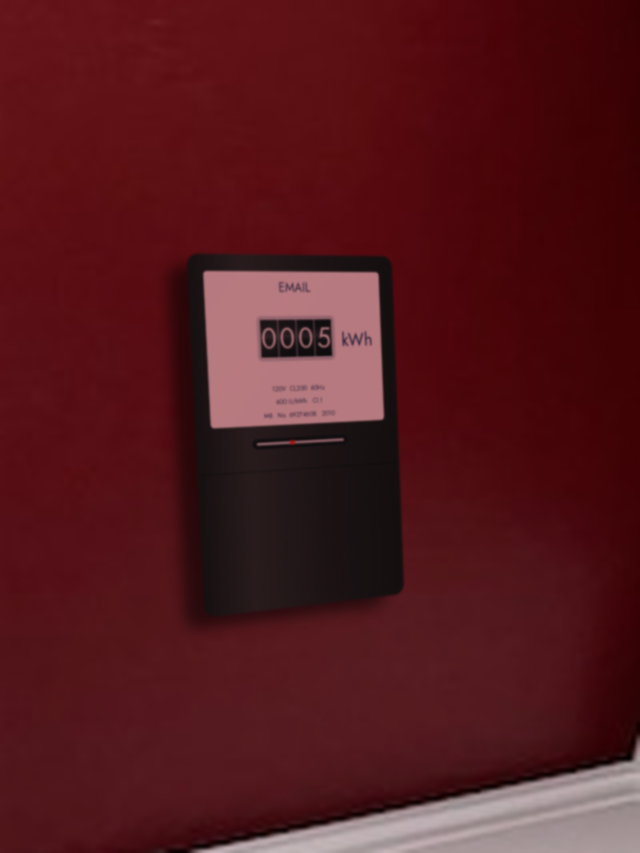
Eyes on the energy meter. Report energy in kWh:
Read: 5 kWh
